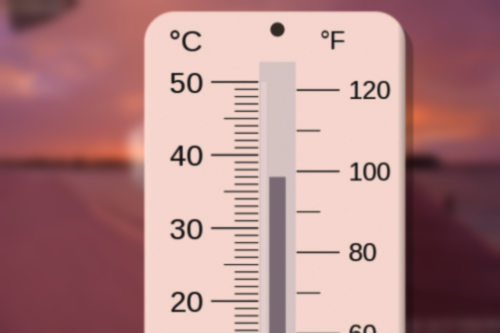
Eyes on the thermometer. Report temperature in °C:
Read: 37 °C
